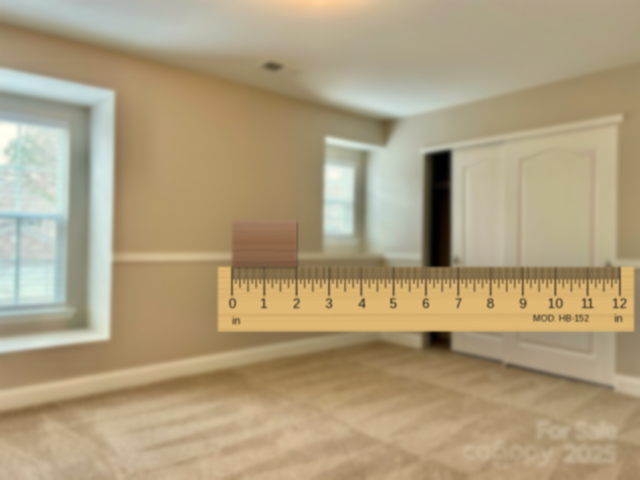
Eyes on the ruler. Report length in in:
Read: 2 in
